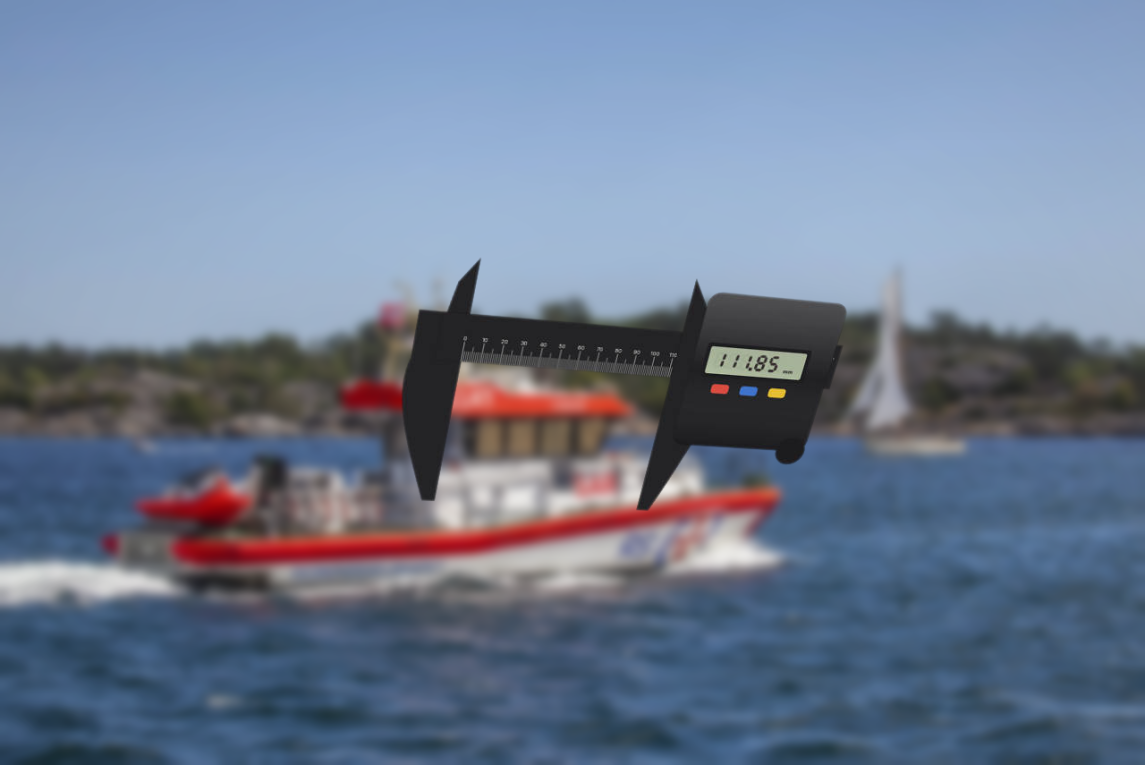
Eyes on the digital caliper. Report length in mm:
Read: 111.85 mm
